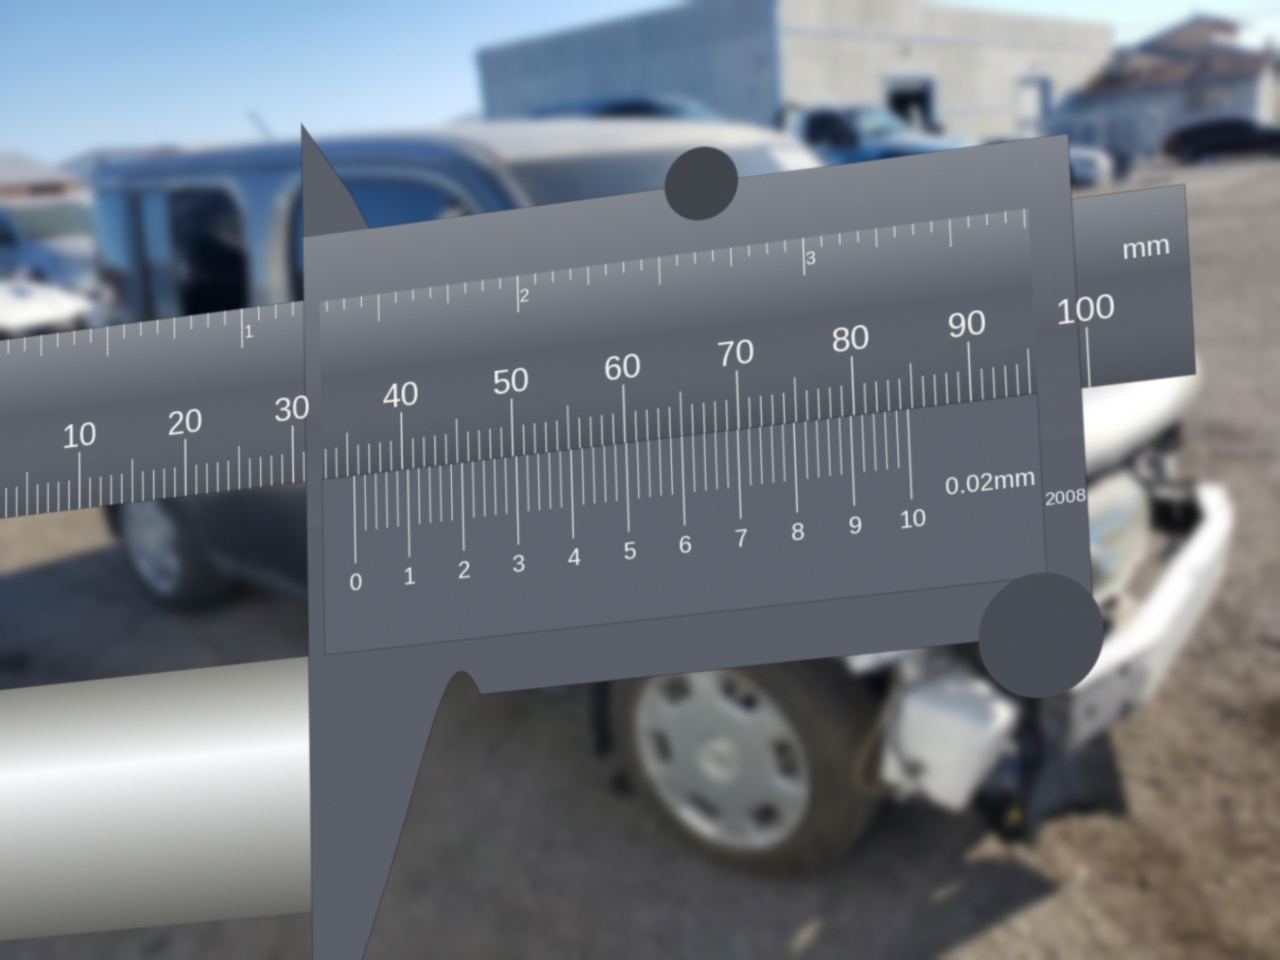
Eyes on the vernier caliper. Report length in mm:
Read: 35.6 mm
